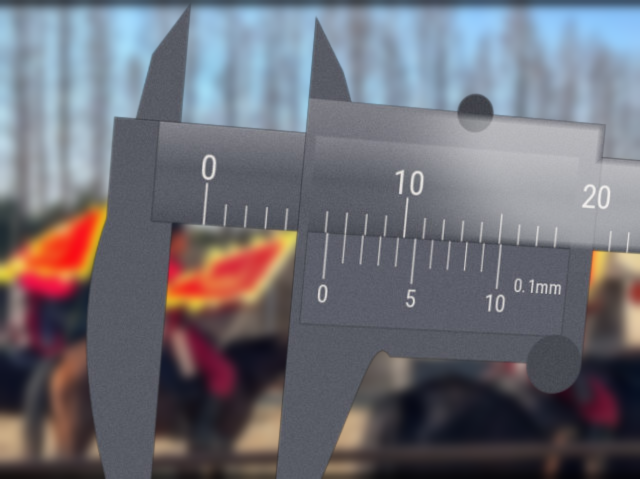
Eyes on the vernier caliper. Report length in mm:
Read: 6.1 mm
